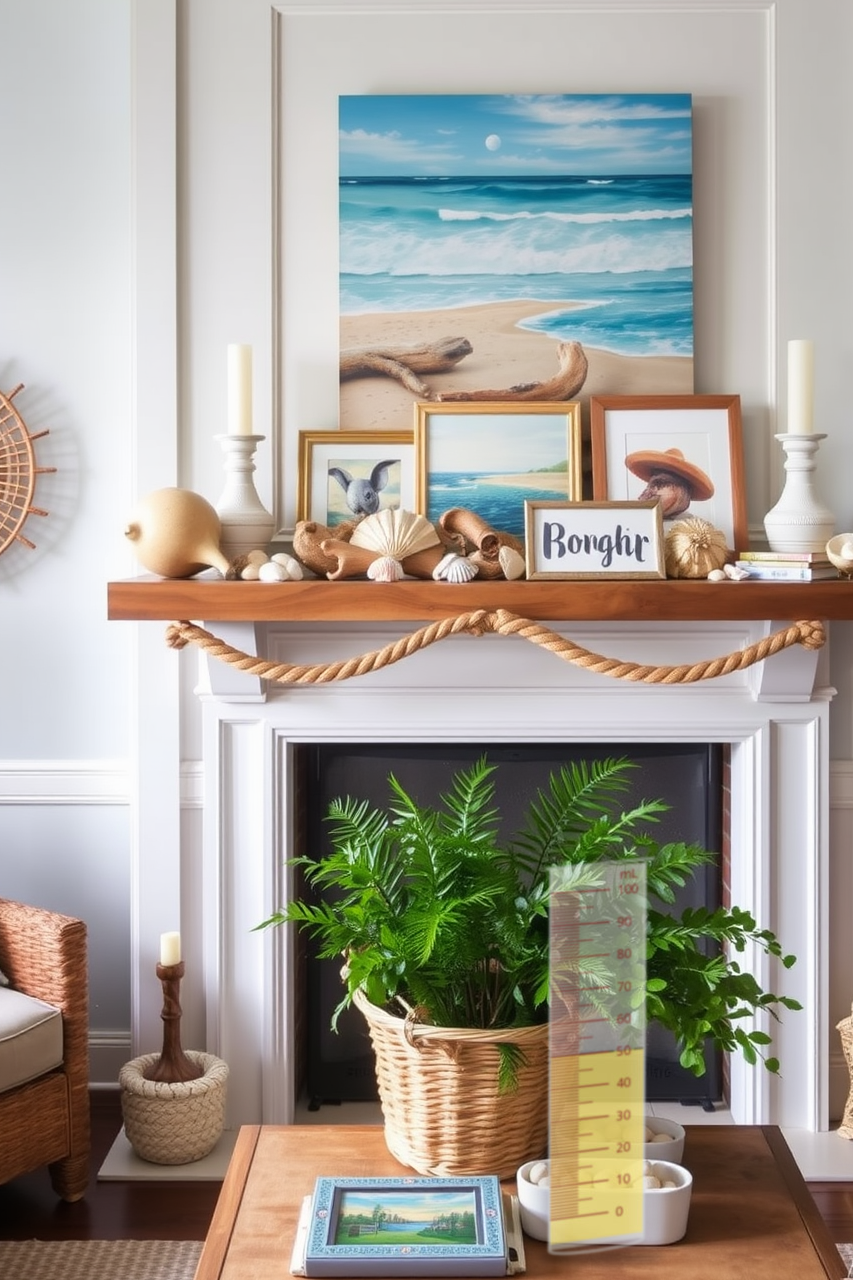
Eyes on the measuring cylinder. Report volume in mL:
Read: 50 mL
